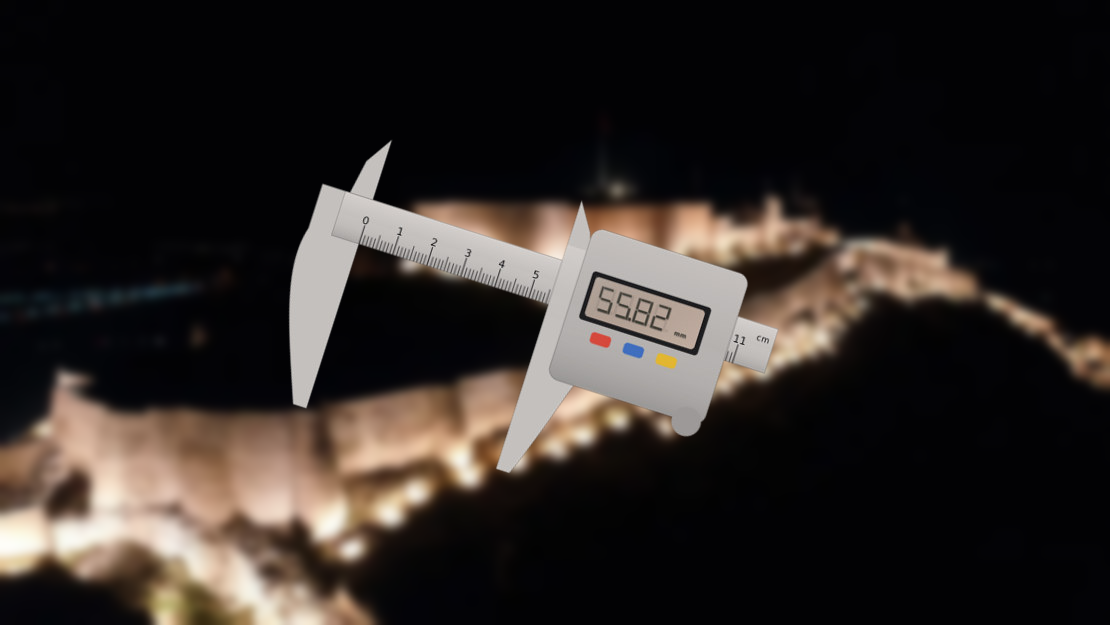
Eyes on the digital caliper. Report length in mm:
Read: 55.82 mm
